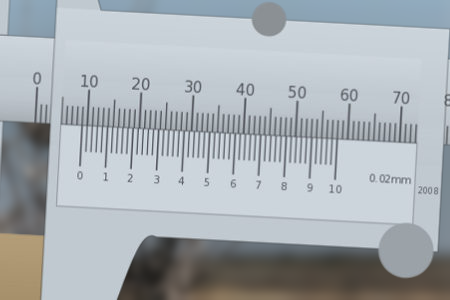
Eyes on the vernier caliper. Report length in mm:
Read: 9.0 mm
